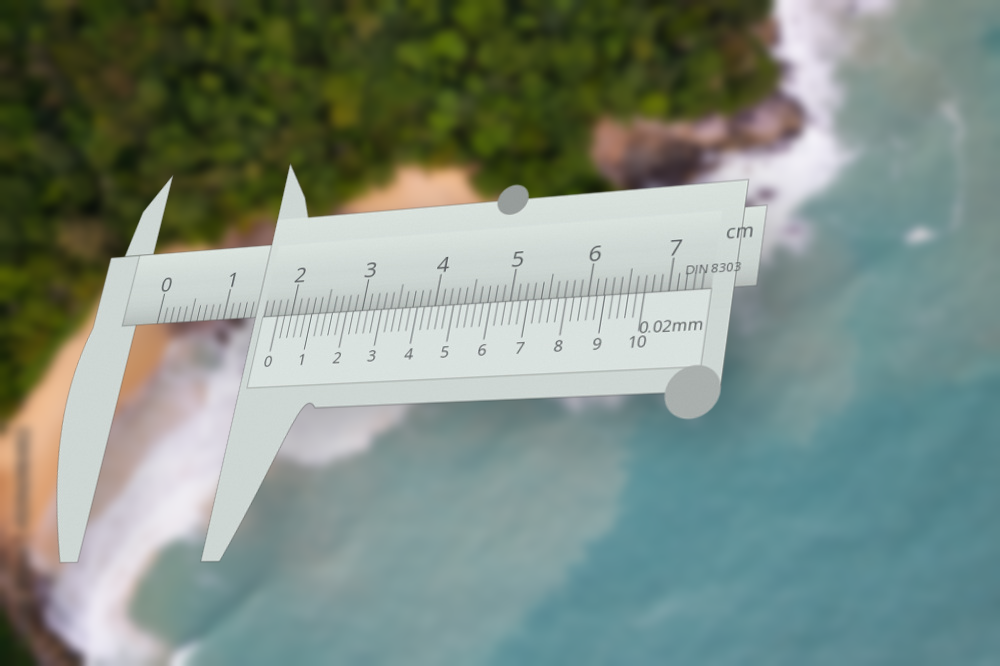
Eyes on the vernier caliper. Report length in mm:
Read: 18.0 mm
